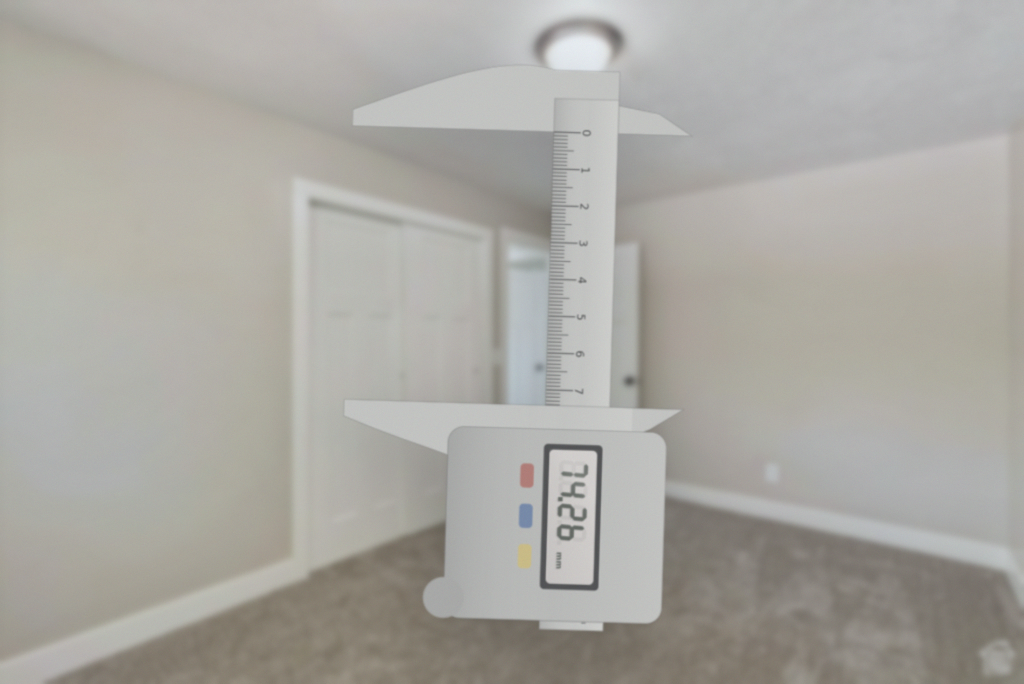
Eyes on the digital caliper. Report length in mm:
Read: 74.26 mm
